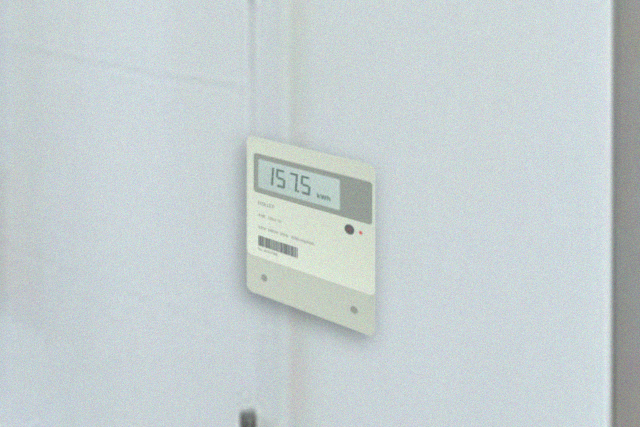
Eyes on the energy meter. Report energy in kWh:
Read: 157.5 kWh
